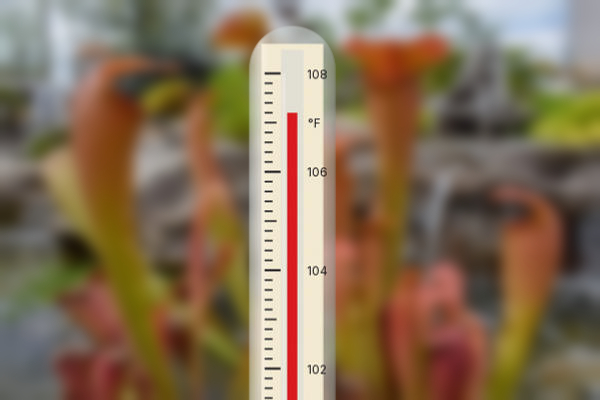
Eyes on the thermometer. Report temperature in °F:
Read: 107.2 °F
